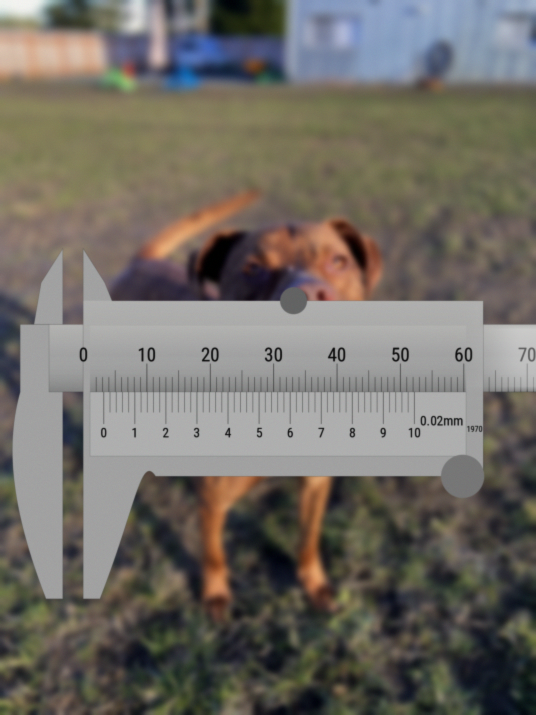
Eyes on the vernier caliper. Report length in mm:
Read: 3.2 mm
